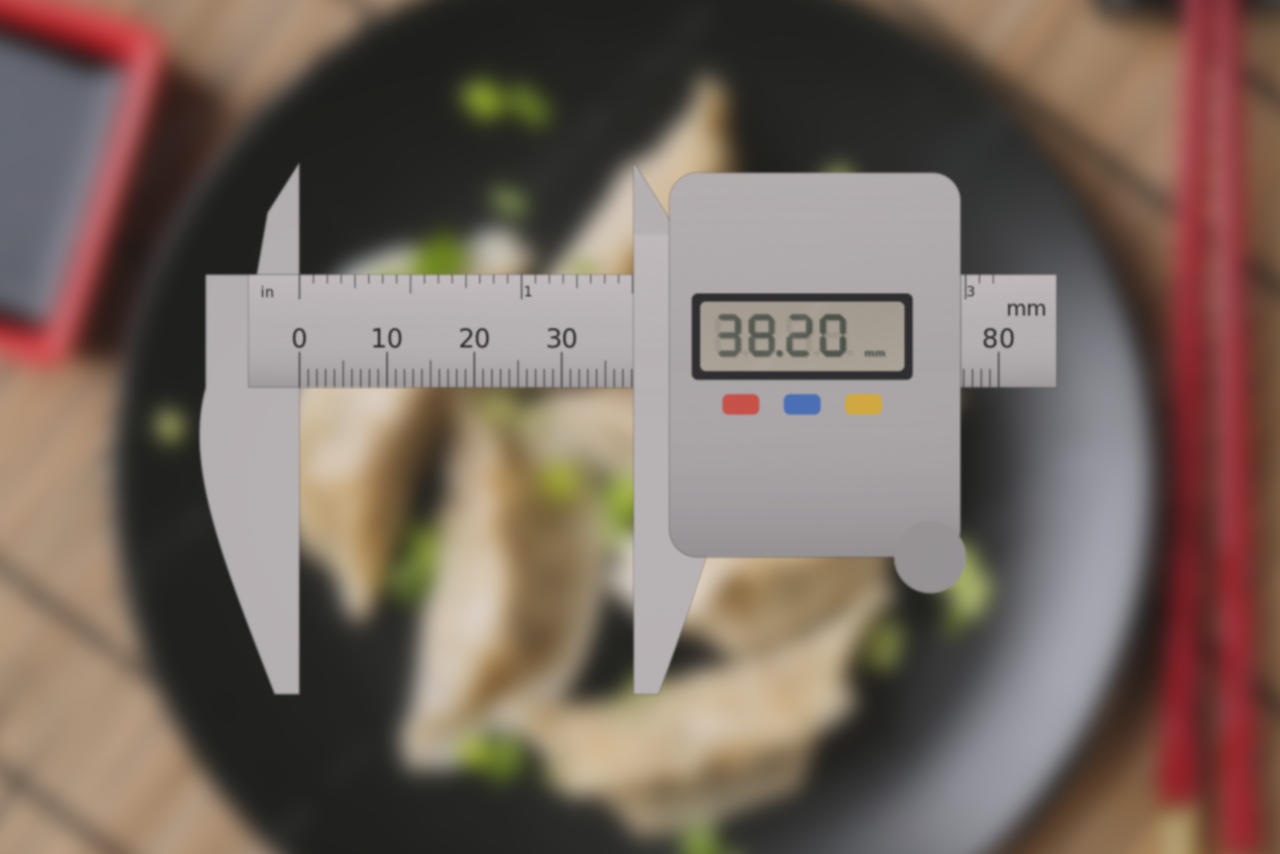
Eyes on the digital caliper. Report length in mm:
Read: 38.20 mm
